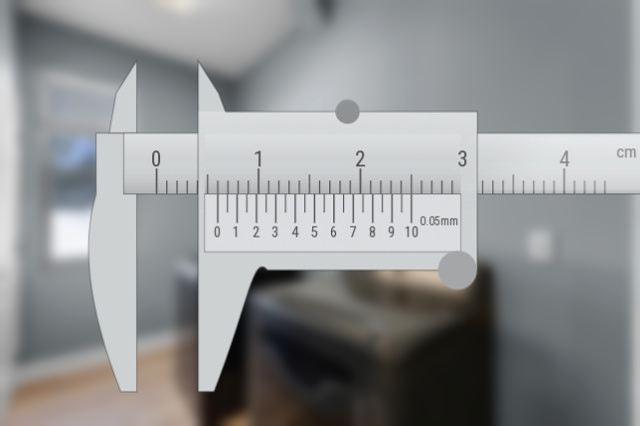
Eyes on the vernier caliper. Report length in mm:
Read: 6.0 mm
